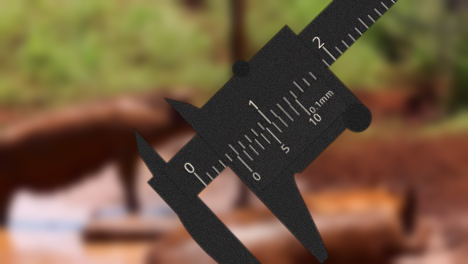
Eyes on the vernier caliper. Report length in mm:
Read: 4.8 mm
